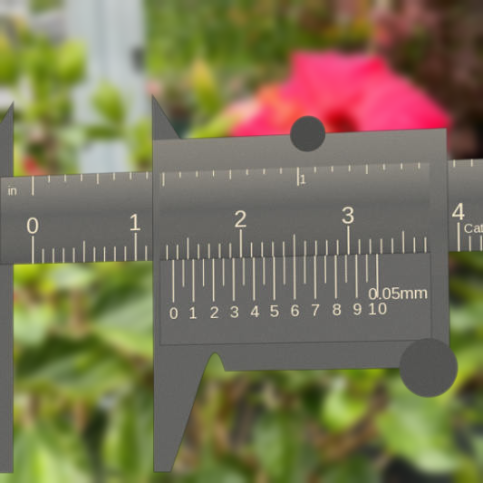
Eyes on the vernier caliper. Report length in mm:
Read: 13.6 mm
